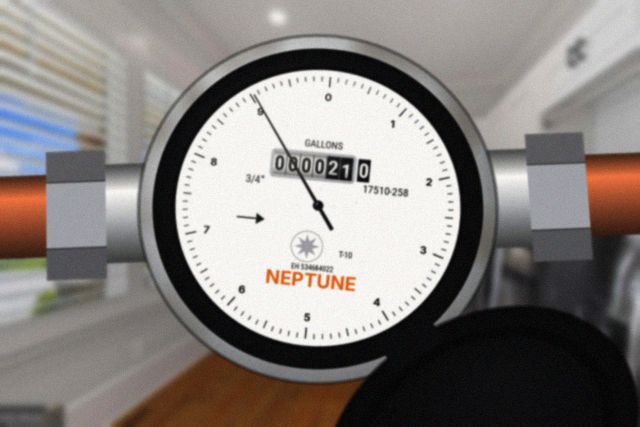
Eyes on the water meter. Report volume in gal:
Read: 209.0 gal
